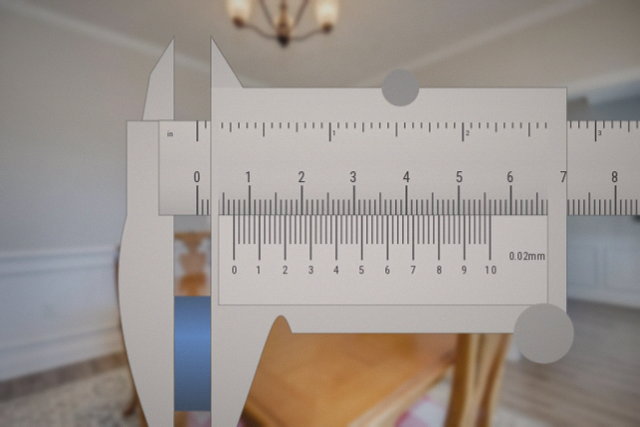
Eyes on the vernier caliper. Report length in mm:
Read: 7.0 mm
